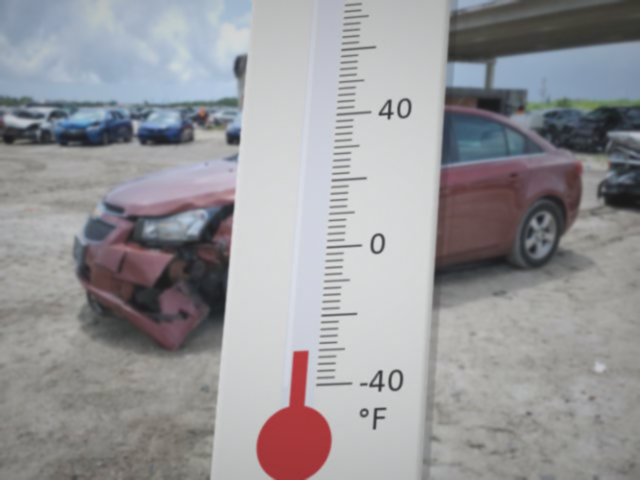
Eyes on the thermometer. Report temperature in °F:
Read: -30 °F
